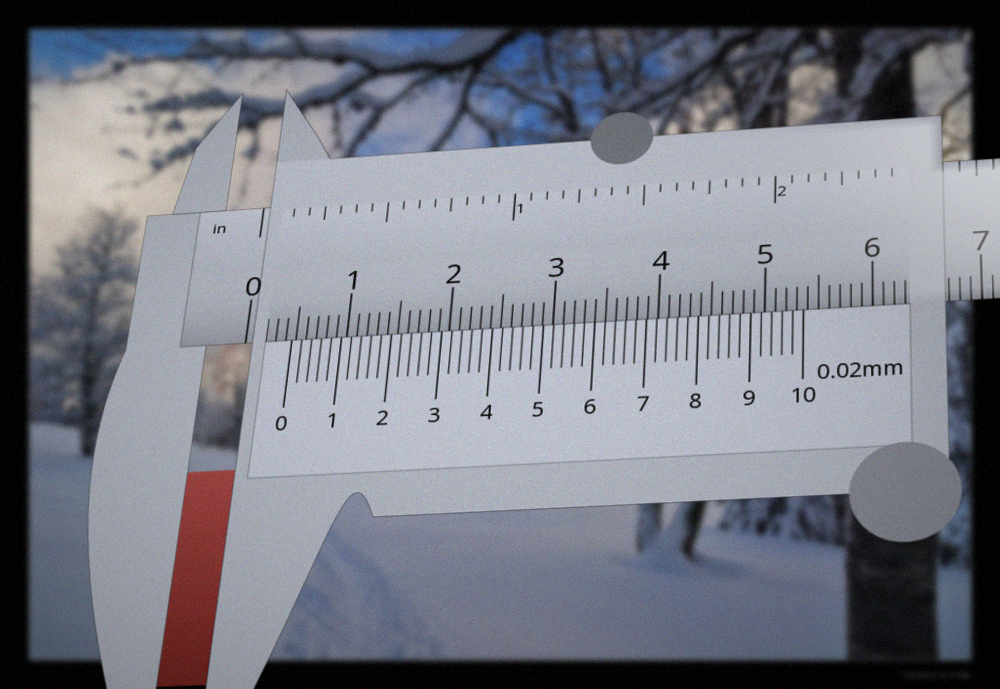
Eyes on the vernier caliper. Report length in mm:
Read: 4.6 mm
